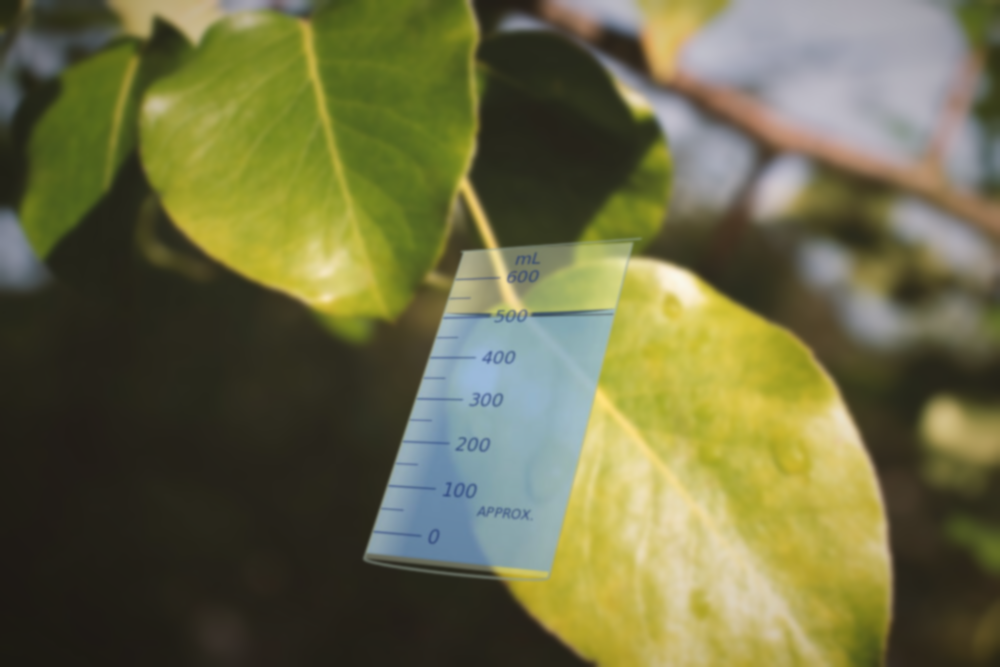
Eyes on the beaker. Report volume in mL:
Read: 500 mL
